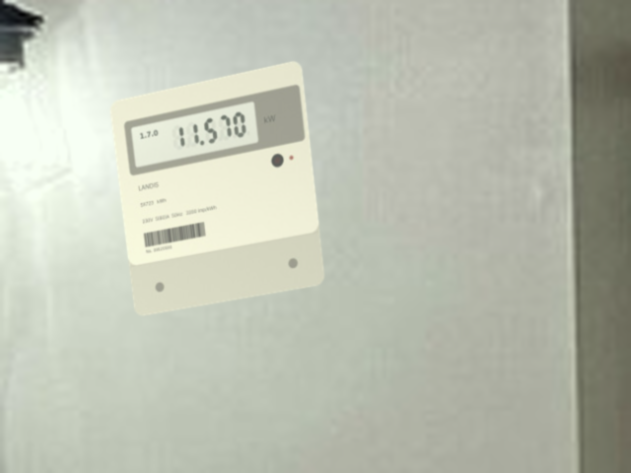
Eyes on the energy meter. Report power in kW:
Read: 11.570 kW
